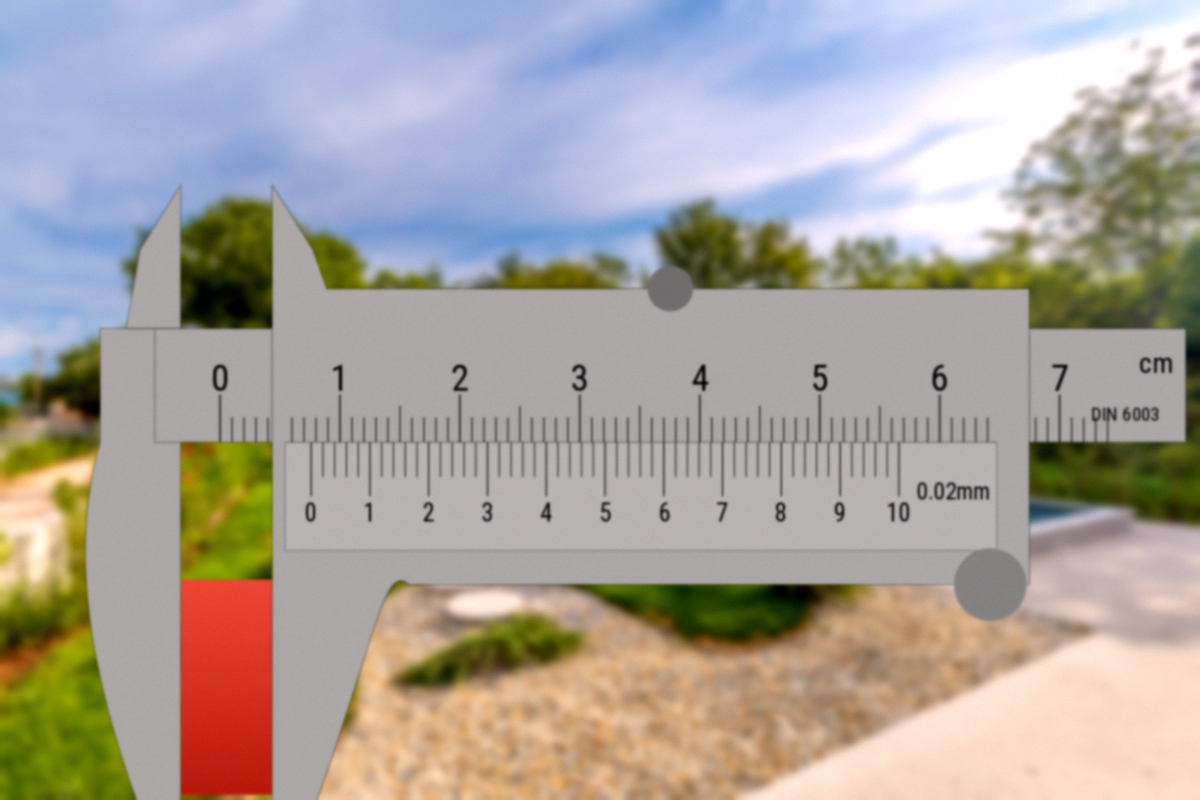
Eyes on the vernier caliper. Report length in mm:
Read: 7.6 mm
